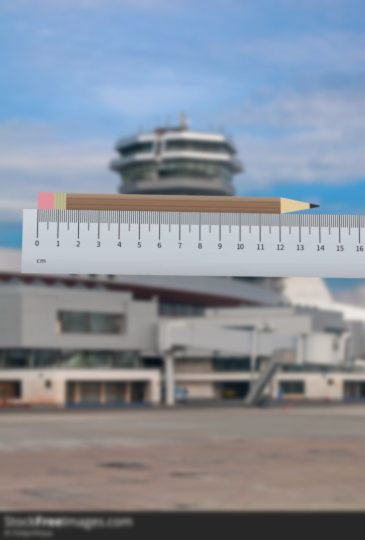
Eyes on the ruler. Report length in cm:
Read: 14 cm
